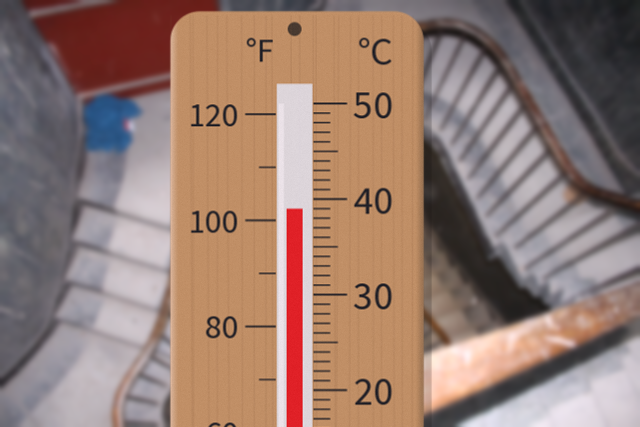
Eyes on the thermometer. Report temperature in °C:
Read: 39 °C
